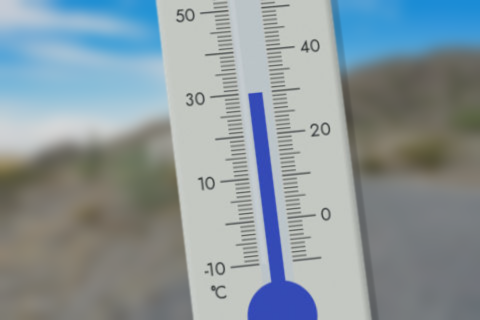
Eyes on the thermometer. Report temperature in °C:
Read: 30 °C
